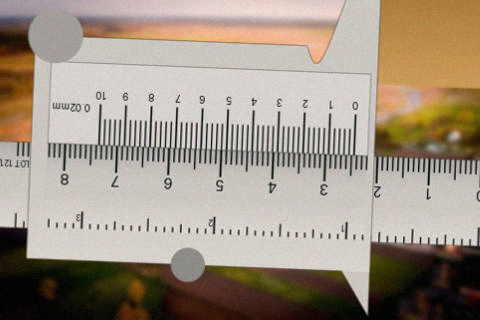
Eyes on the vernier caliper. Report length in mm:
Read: 24.5 mm
